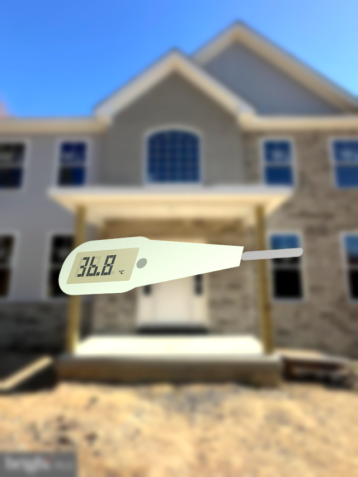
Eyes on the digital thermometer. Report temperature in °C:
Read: 36.8 °C
